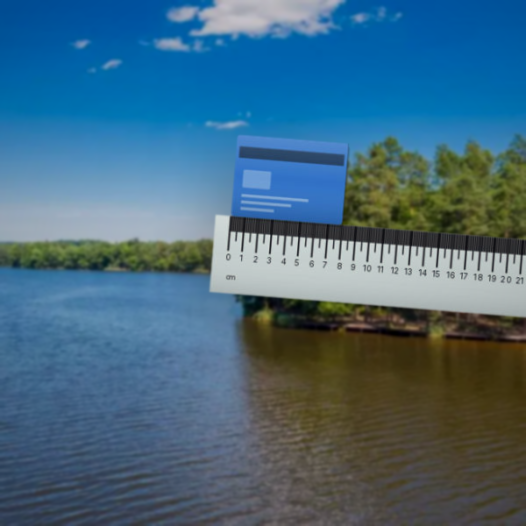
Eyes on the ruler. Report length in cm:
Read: 8 cm
